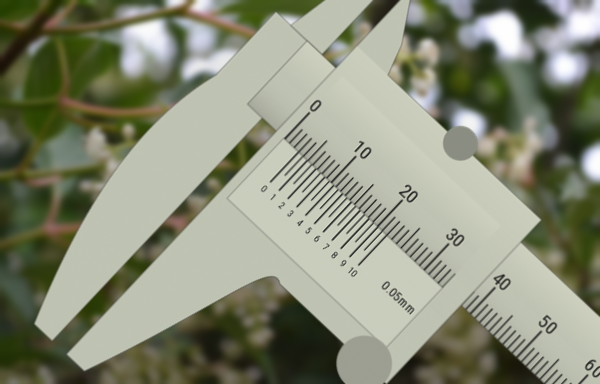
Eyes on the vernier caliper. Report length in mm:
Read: 3.0 mm
